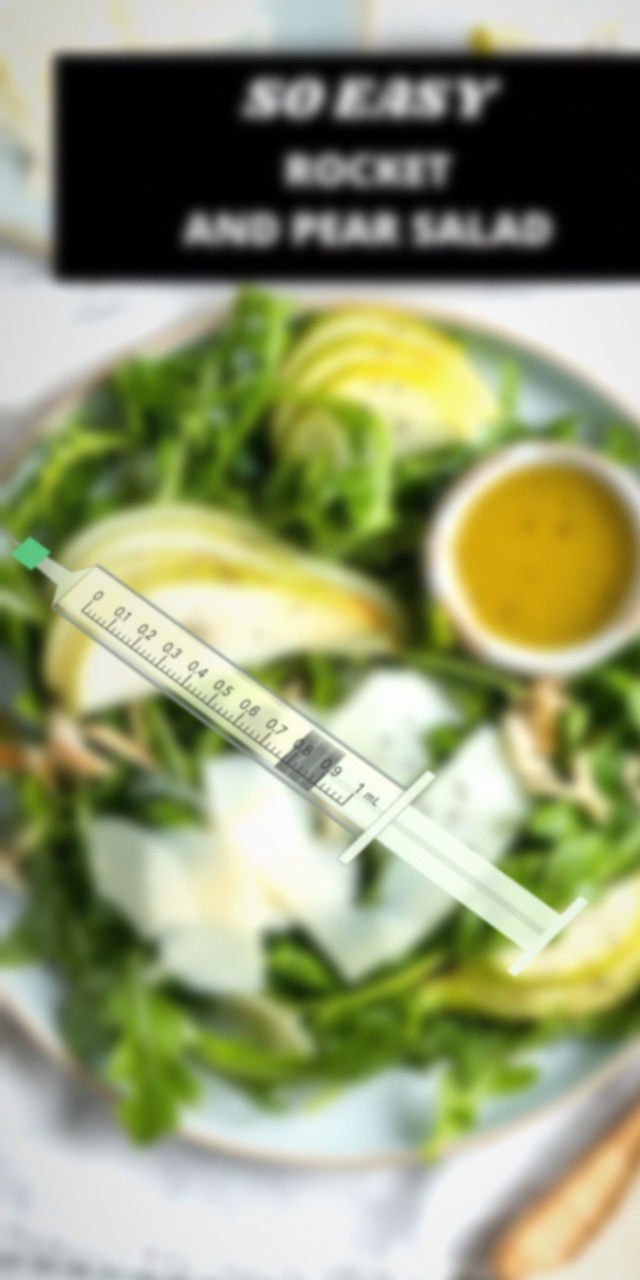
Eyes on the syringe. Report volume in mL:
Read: 0.78 mL
